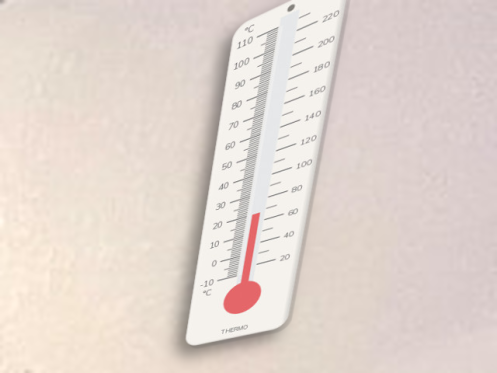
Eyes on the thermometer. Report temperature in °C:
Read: 20 °C
